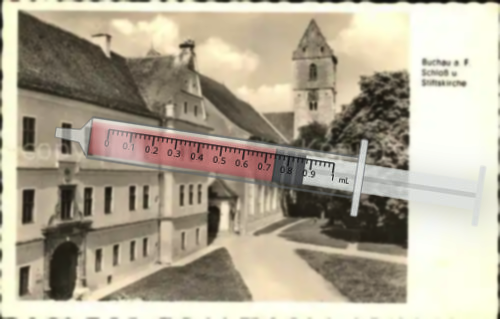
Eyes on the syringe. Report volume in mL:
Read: 0.74 mL
